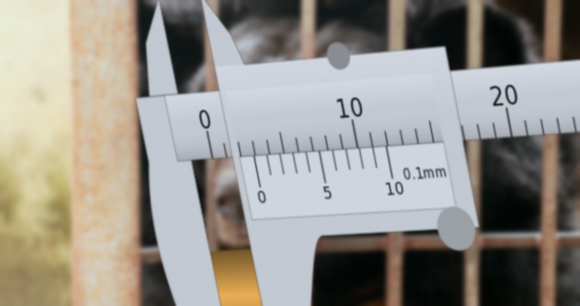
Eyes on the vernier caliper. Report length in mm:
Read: 2.9 mm
